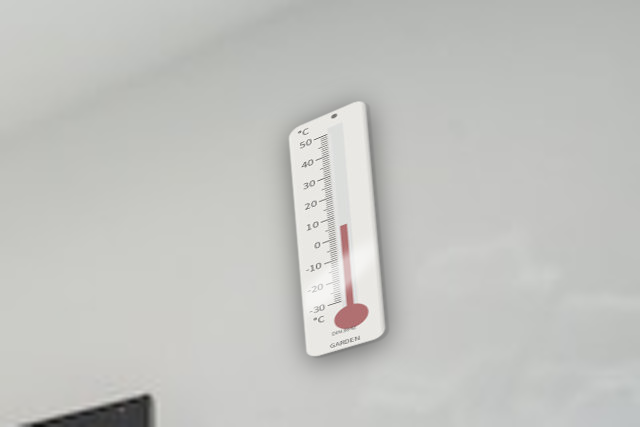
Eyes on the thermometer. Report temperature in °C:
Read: 5 °C
